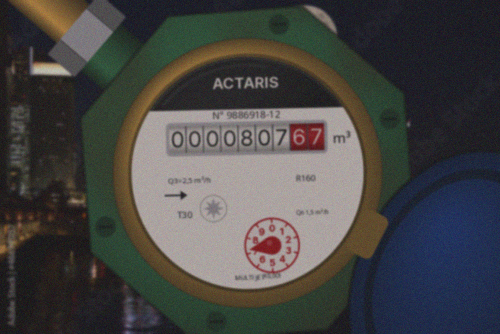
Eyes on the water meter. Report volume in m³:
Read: 807.677 m³
